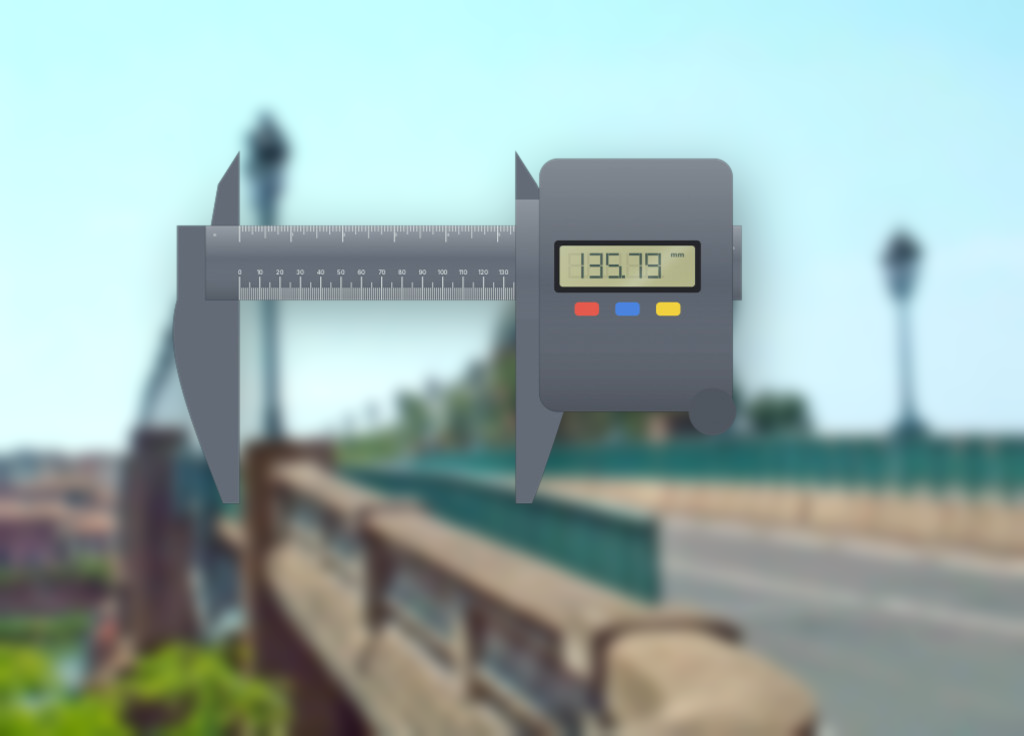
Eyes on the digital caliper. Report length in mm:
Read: 135.79 mm
